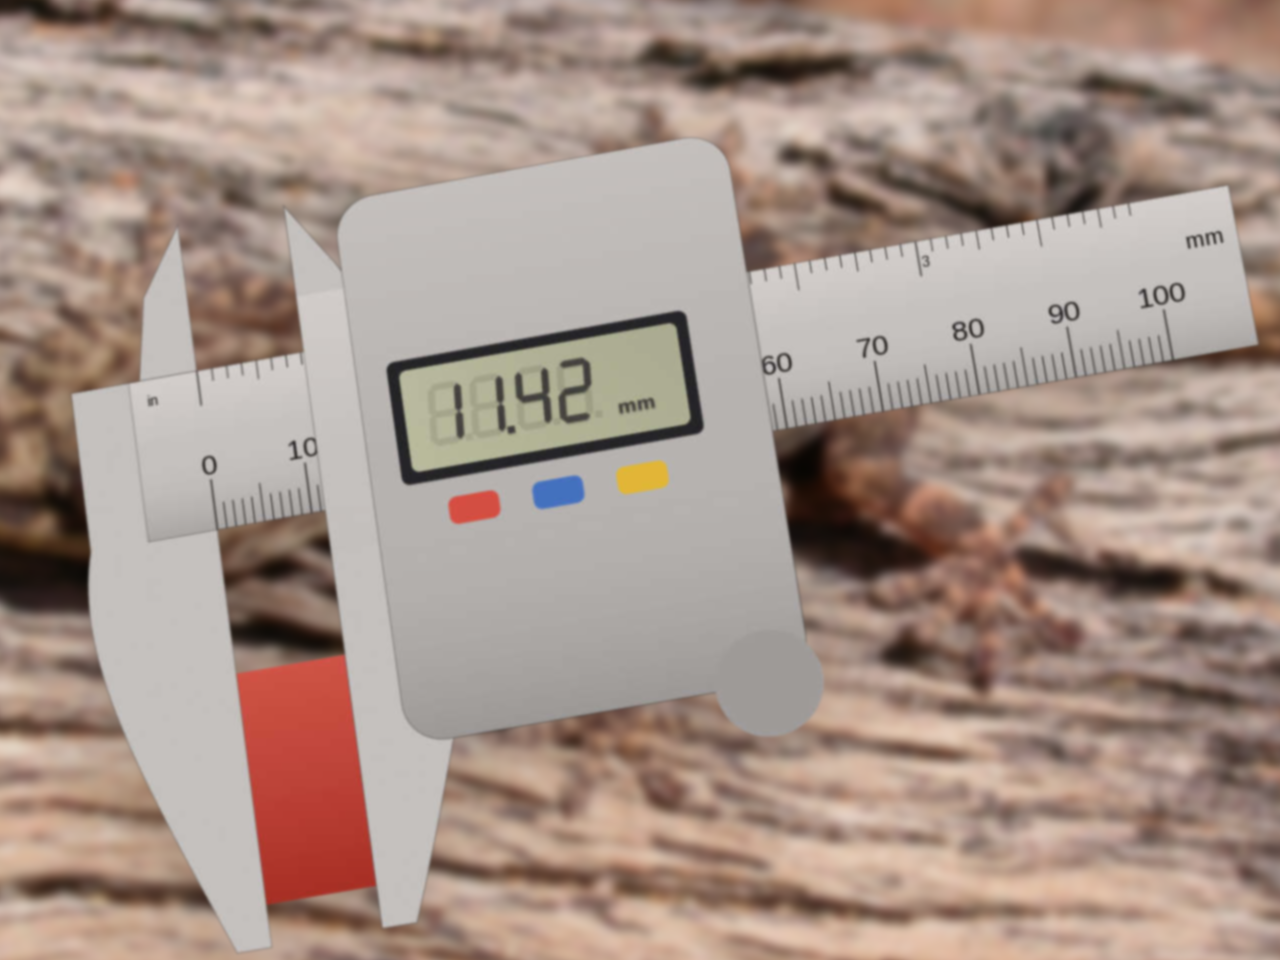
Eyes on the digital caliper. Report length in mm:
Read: 11.42 mm
